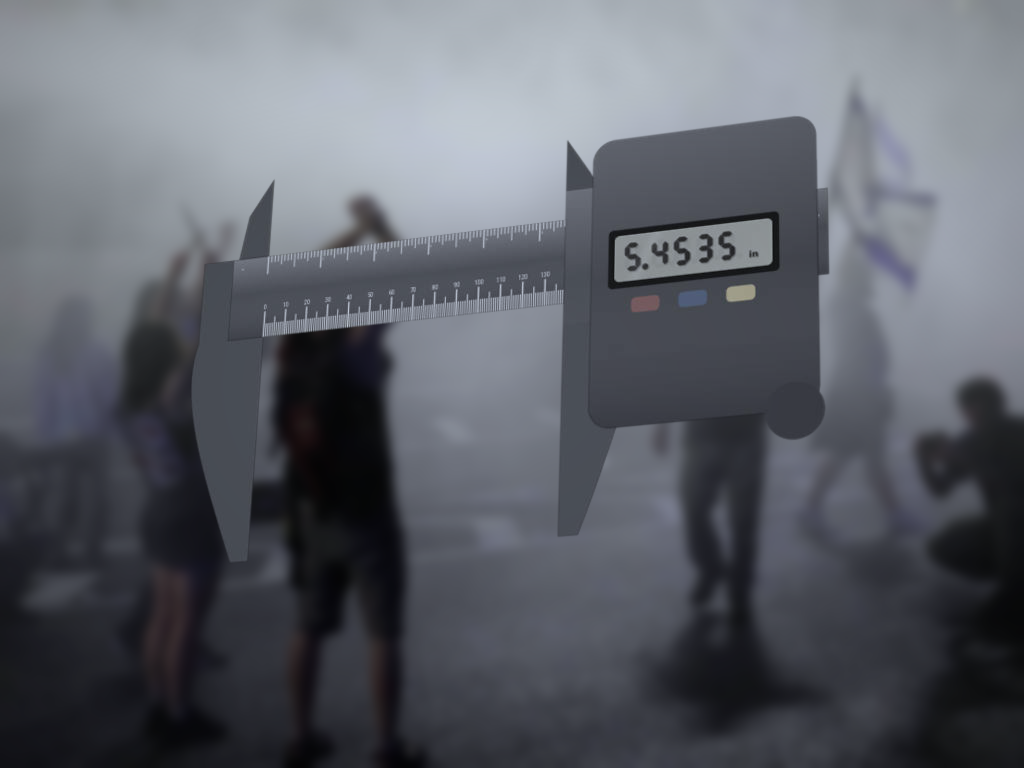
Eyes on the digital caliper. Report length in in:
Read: 5.4535 in
